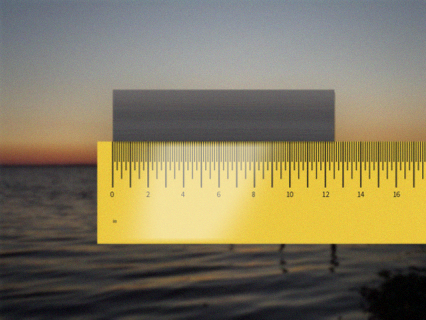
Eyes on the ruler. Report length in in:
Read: 12.5 in
